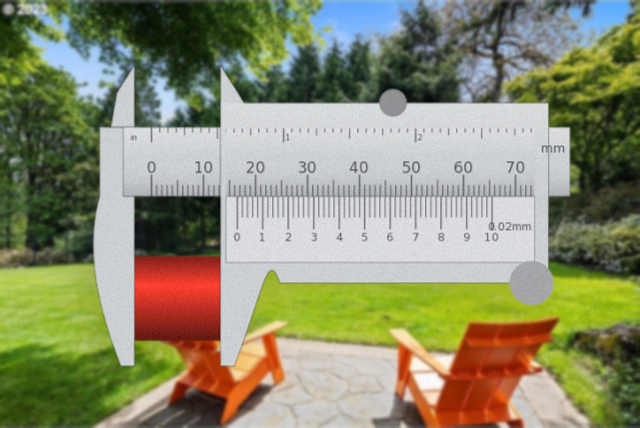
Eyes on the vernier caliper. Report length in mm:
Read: 16.5 mm
